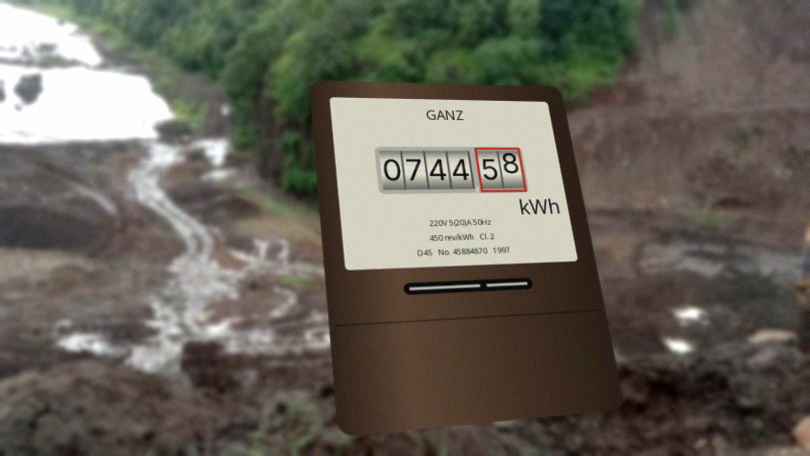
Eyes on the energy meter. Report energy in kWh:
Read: 744.58 kWh
